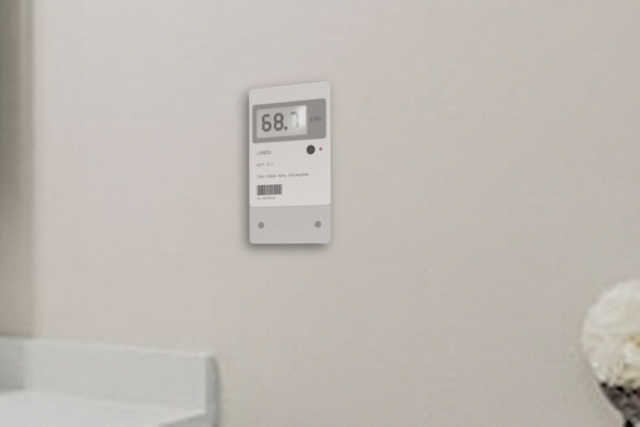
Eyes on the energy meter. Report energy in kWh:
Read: 68.7 kWh
